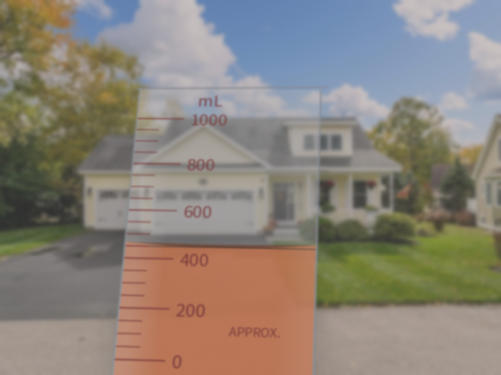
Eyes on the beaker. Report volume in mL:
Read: 450 mL
